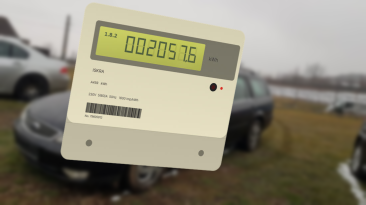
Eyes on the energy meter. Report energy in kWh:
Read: 2057.6 kWh
